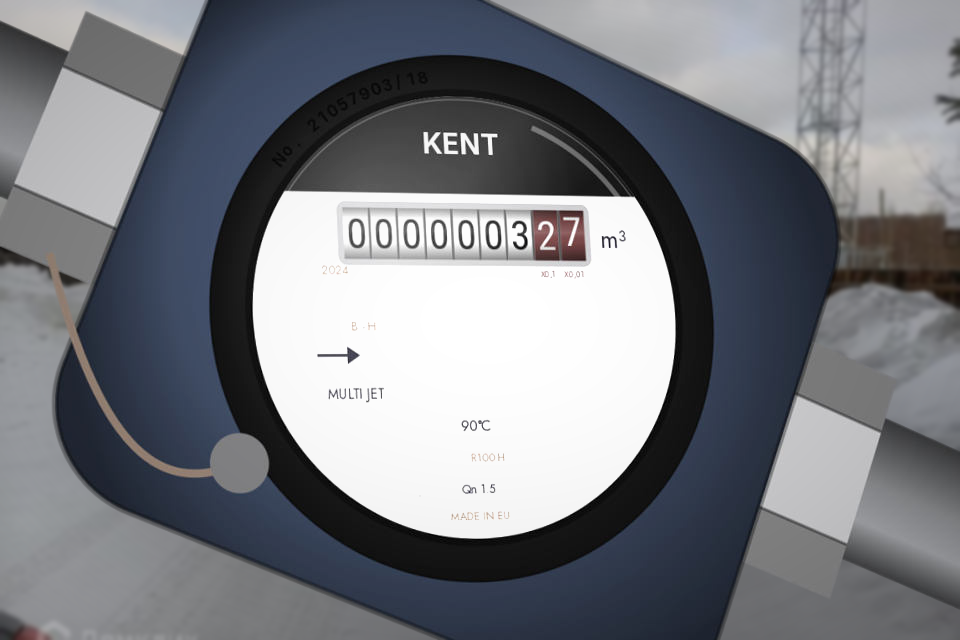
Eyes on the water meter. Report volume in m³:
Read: 3.27 m³
